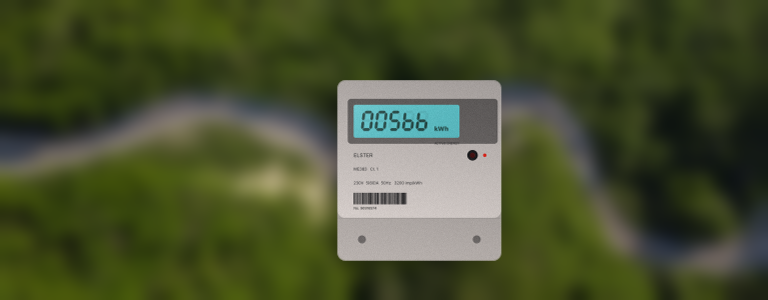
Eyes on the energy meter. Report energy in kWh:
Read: 566 kWh
